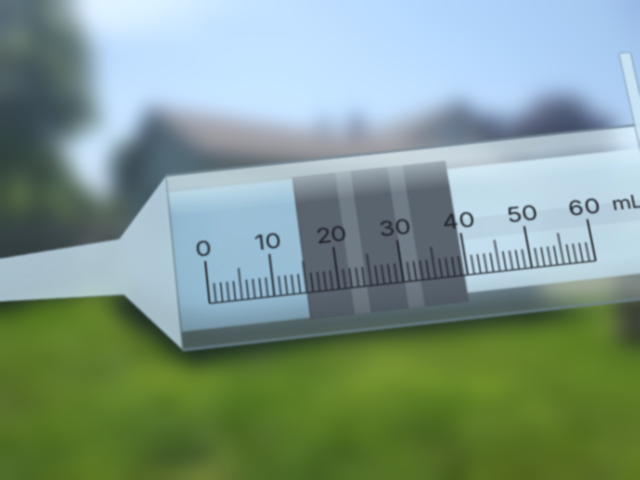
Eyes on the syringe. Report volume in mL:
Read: 15 mL
